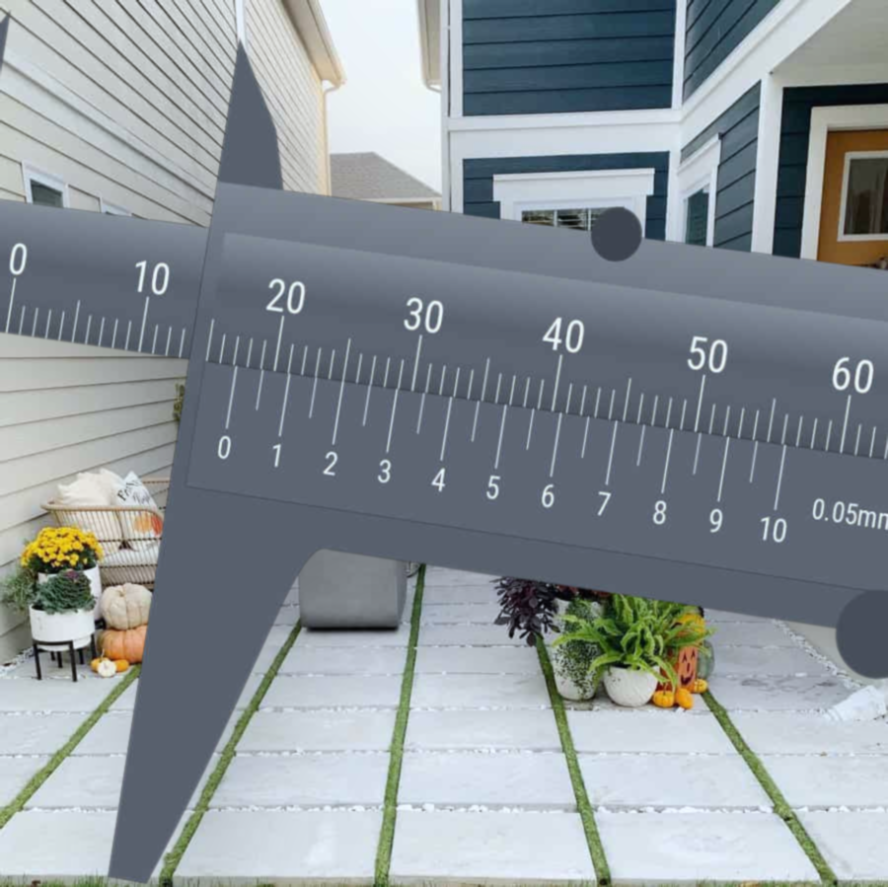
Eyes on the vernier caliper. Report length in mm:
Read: 17.2 mm
